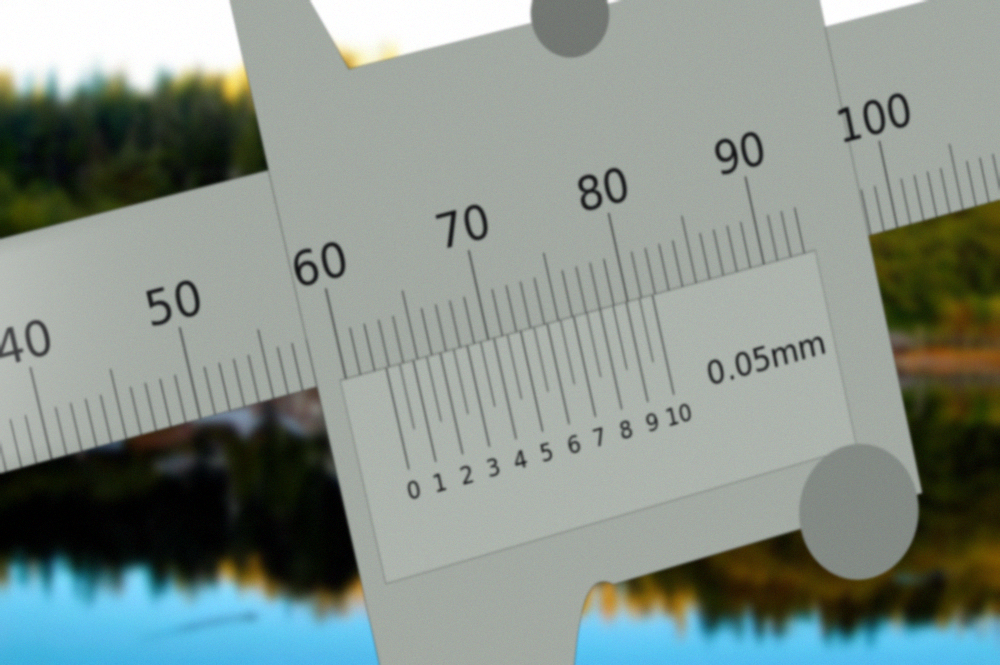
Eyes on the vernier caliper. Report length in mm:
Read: 62.8 mm
